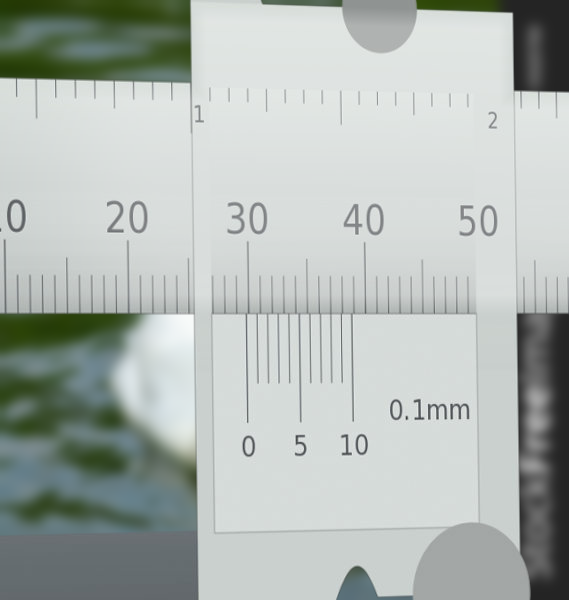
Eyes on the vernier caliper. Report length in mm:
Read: 29.8 mm
